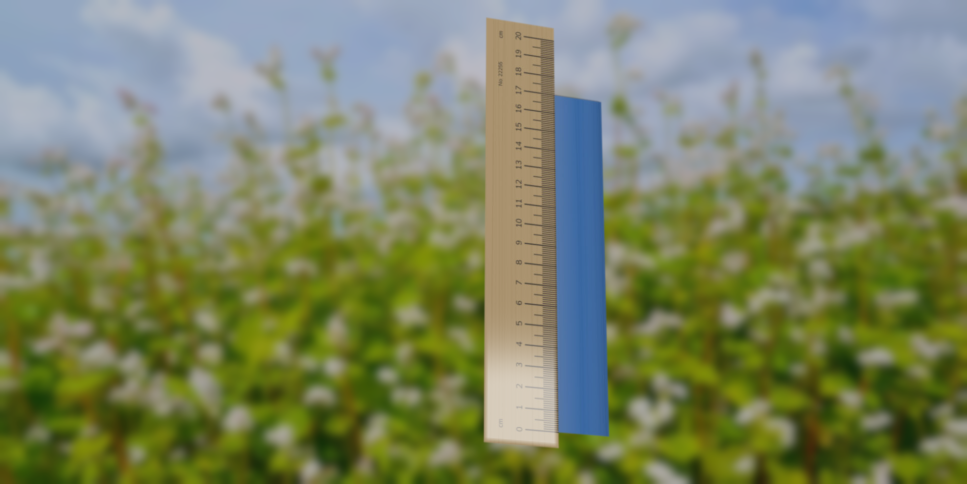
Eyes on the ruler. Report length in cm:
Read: 17 cm
